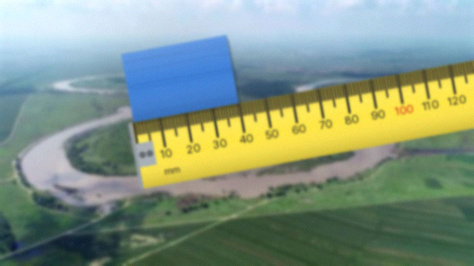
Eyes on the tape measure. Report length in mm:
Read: 40 mm
